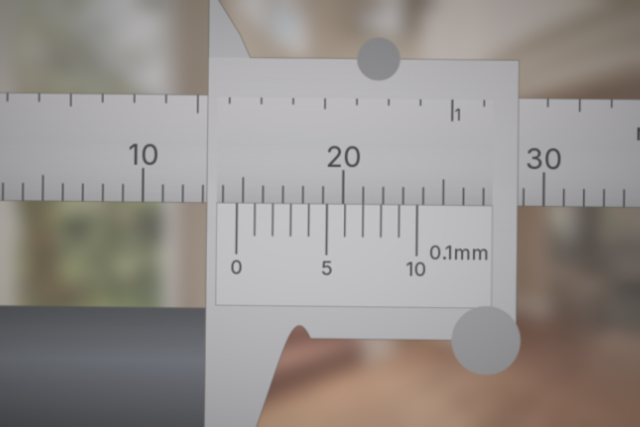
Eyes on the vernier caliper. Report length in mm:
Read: 14.7 mm
